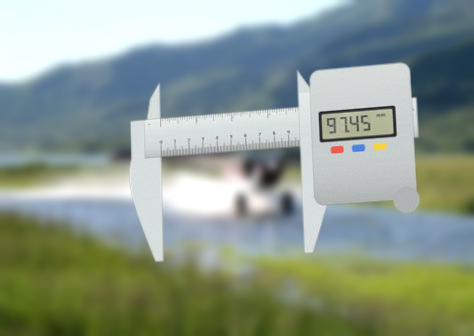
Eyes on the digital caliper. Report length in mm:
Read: 97.45 mm
